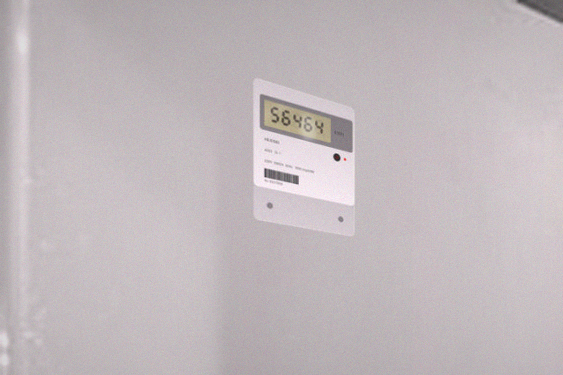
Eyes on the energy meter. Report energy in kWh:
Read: 56464 kWh
